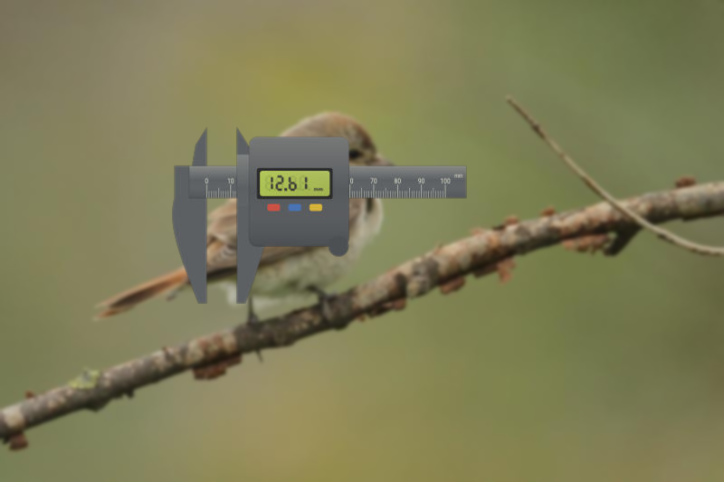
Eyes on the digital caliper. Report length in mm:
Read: 12.61 mm
